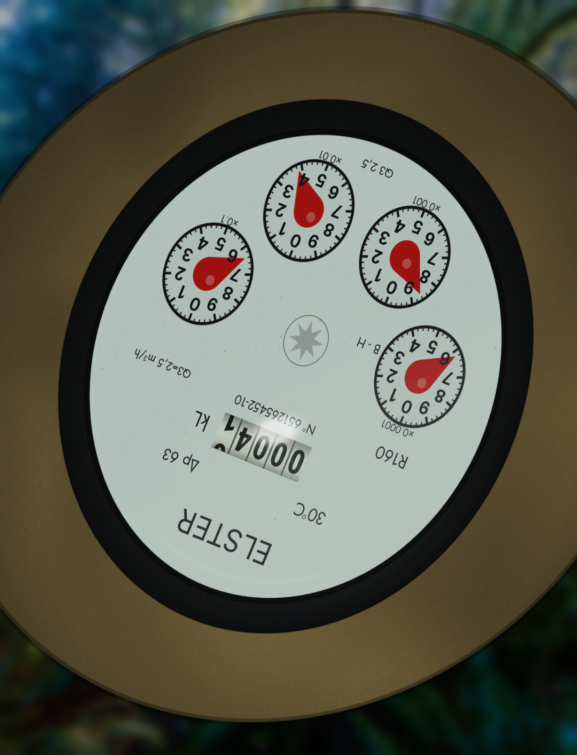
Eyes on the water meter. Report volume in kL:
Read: 40.6386 kL
